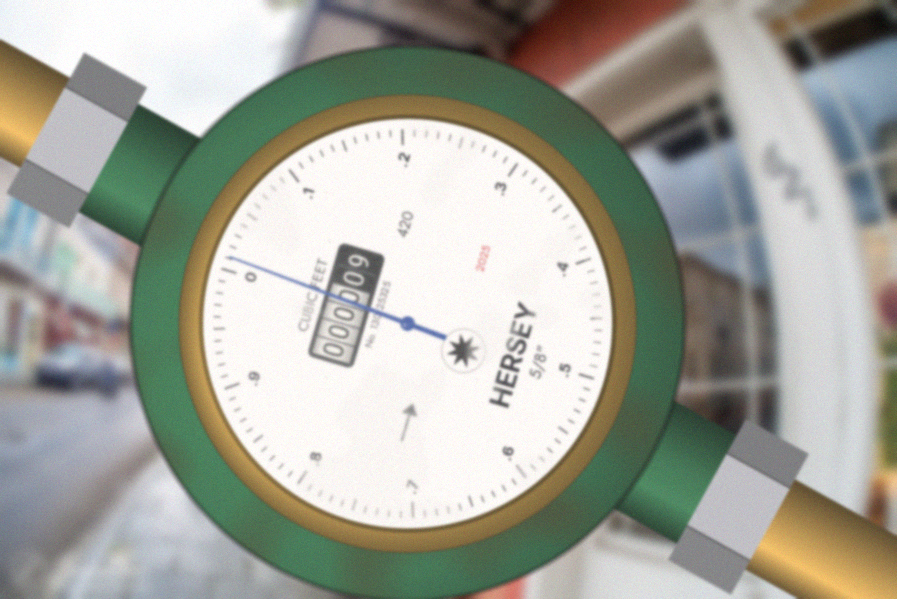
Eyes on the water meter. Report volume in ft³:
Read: 9.01 ft³
